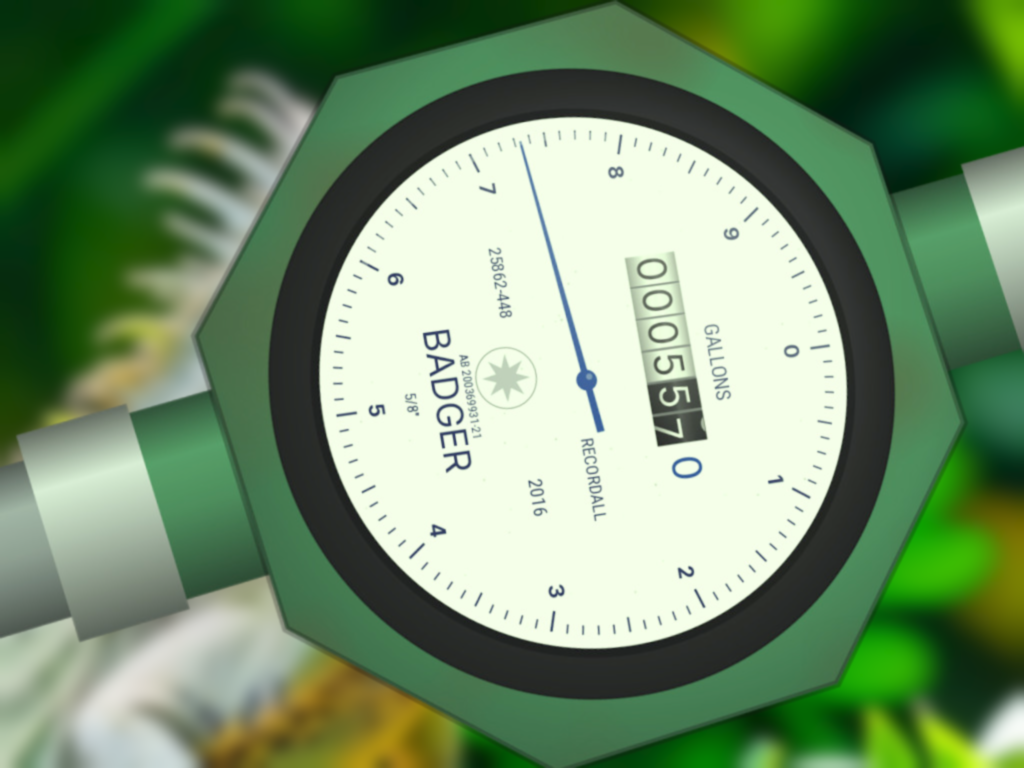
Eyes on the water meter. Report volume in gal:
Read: 5567.3 gal
